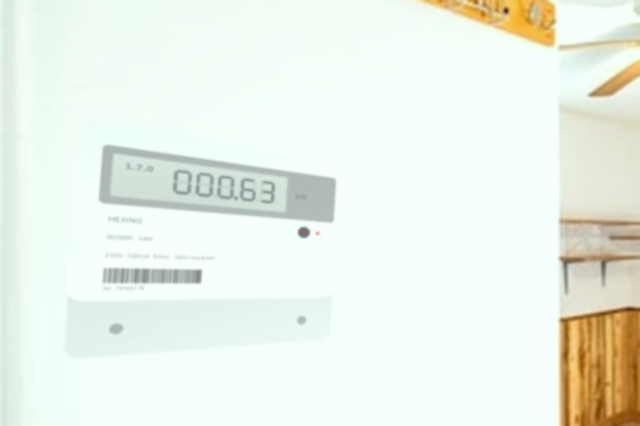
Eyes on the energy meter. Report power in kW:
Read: 0.63 kW
